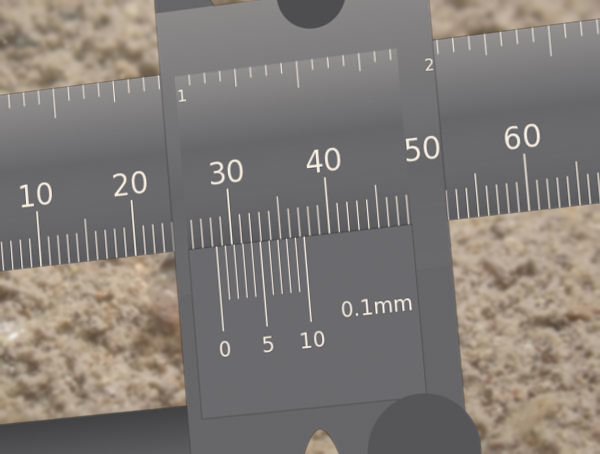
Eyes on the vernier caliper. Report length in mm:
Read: 28.4 mm
